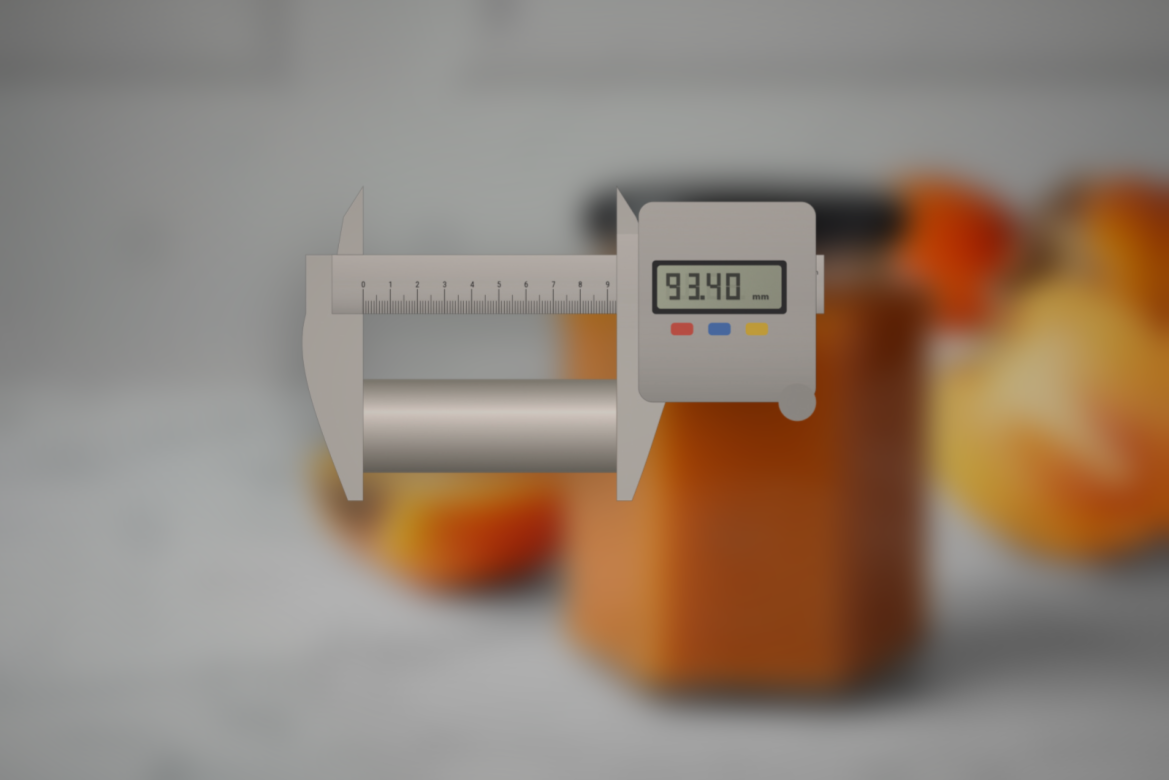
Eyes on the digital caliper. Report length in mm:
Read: 93.40 mm
